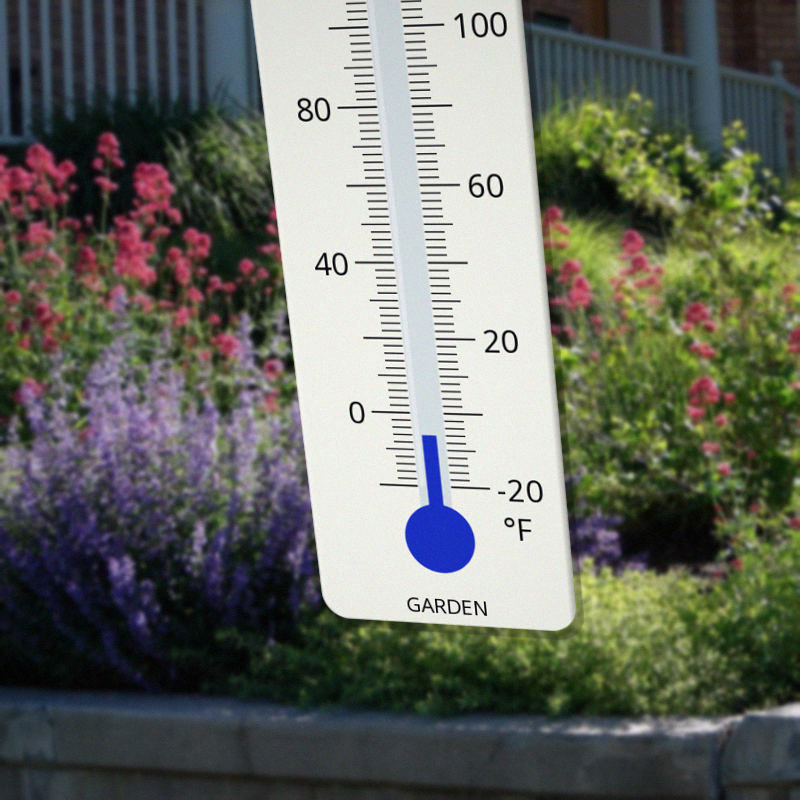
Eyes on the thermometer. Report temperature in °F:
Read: -6 °F
